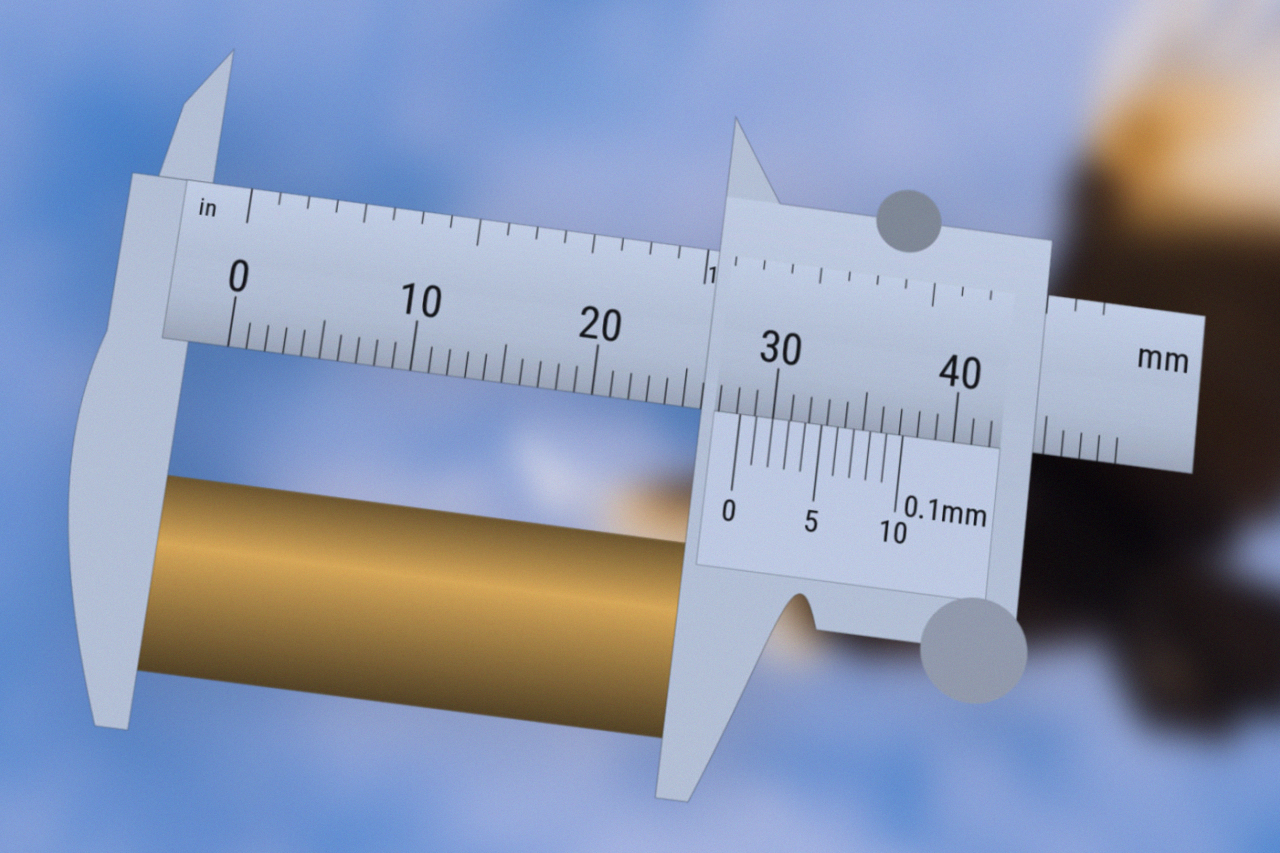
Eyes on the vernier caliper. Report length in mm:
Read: 28.2 mm
